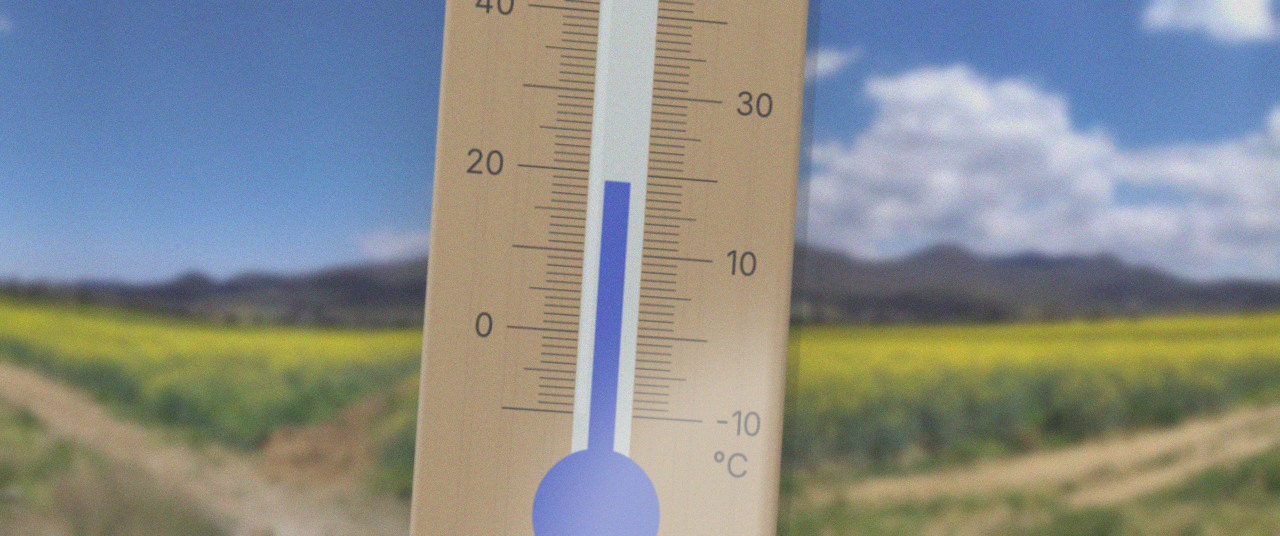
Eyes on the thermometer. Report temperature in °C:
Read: 19 °C
